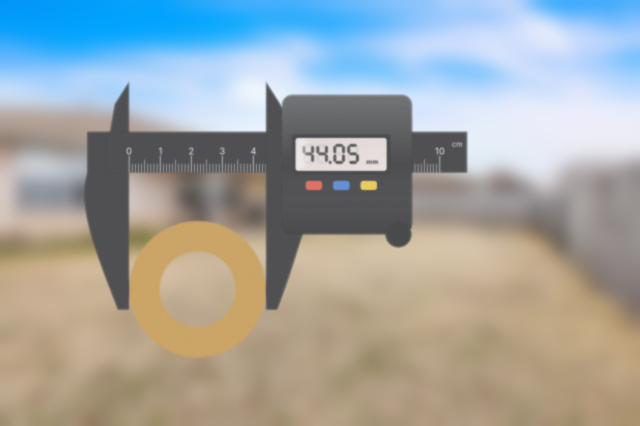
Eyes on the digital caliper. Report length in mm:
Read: 44.05 mm
